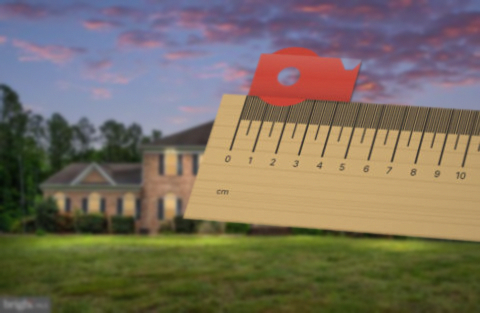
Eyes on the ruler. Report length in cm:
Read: 4.5 cm
